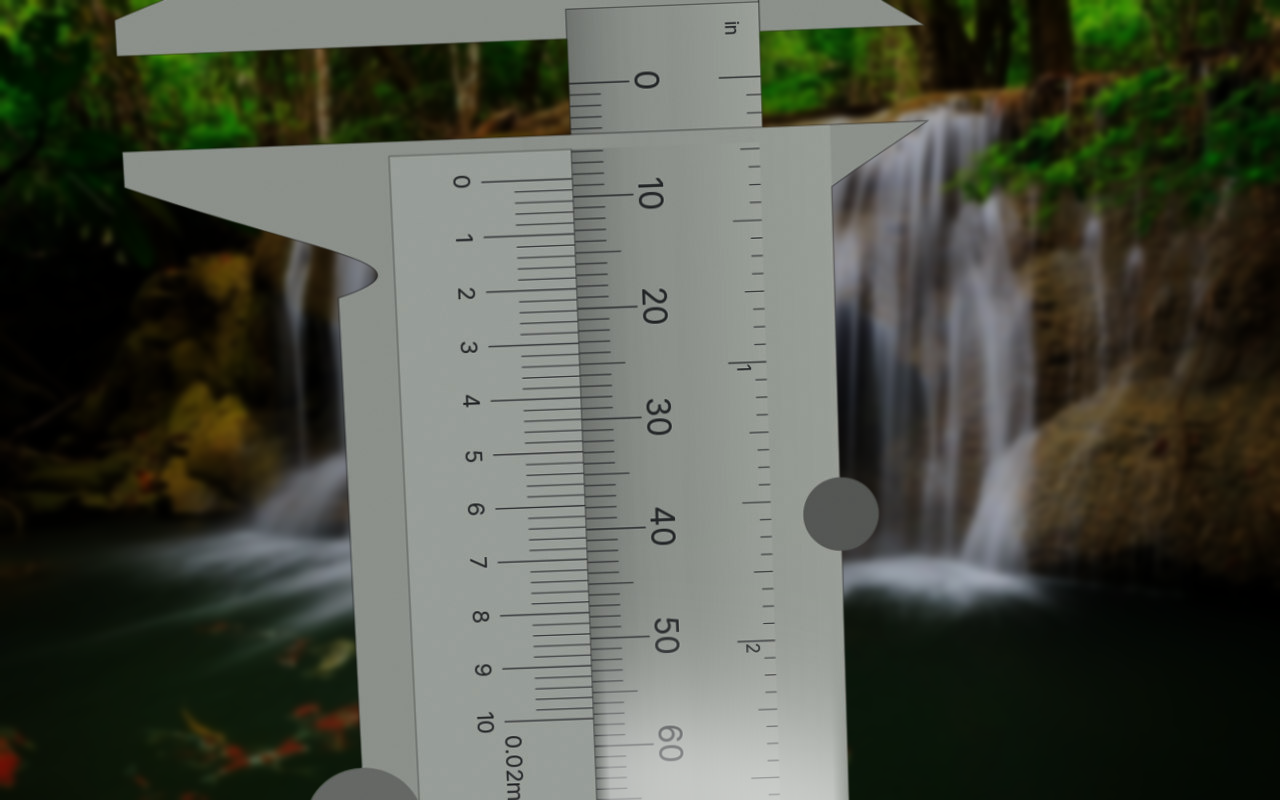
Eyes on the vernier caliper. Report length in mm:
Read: 8.4 mm
